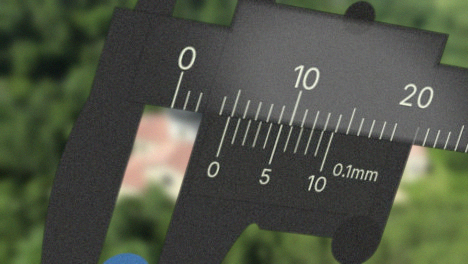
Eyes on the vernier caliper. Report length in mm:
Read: 4.8 mm
